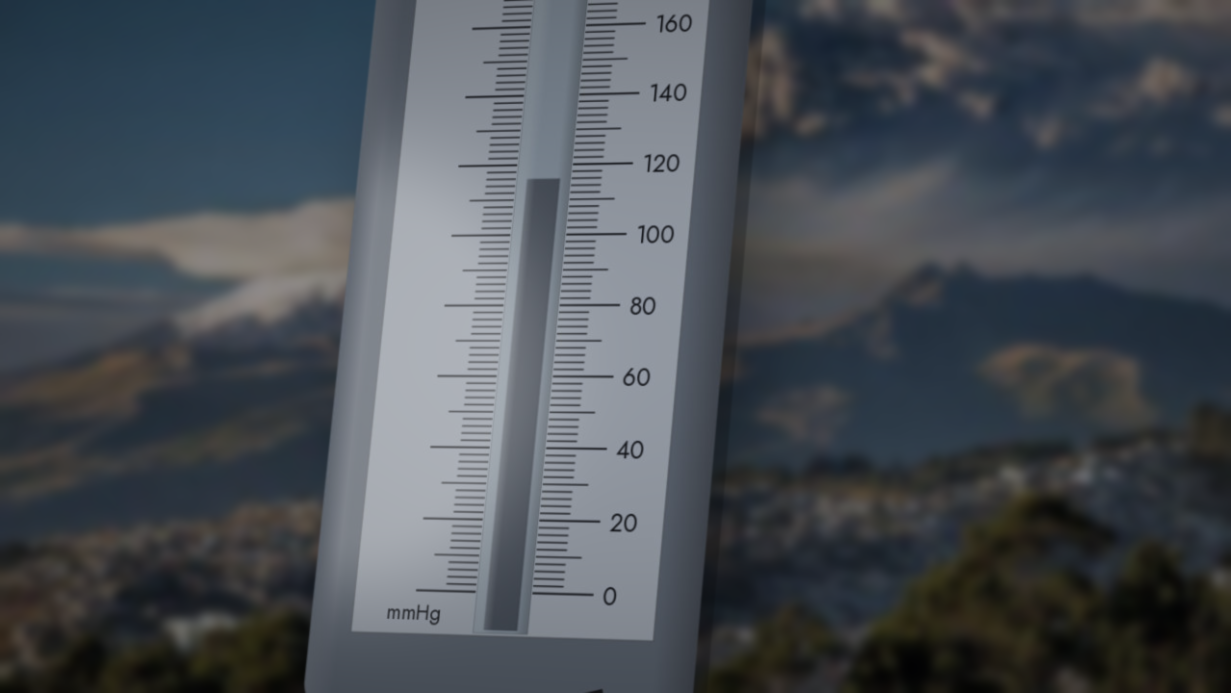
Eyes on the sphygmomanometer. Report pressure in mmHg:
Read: 116 mmHg
